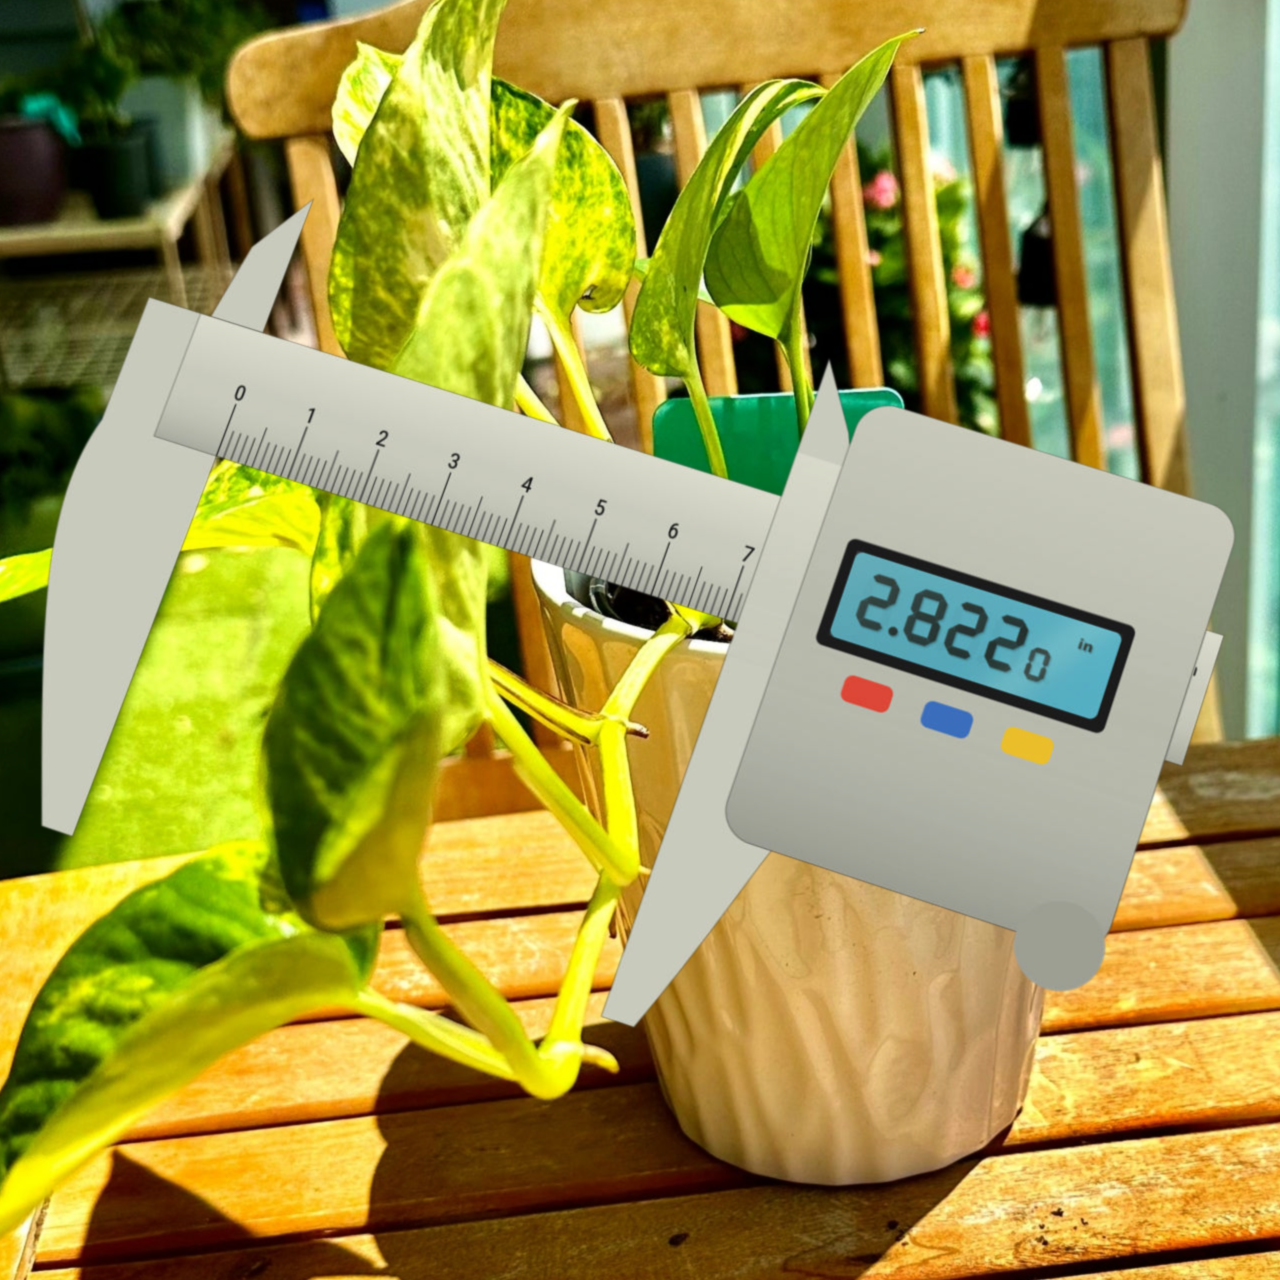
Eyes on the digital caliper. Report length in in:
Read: 2.8220 in
